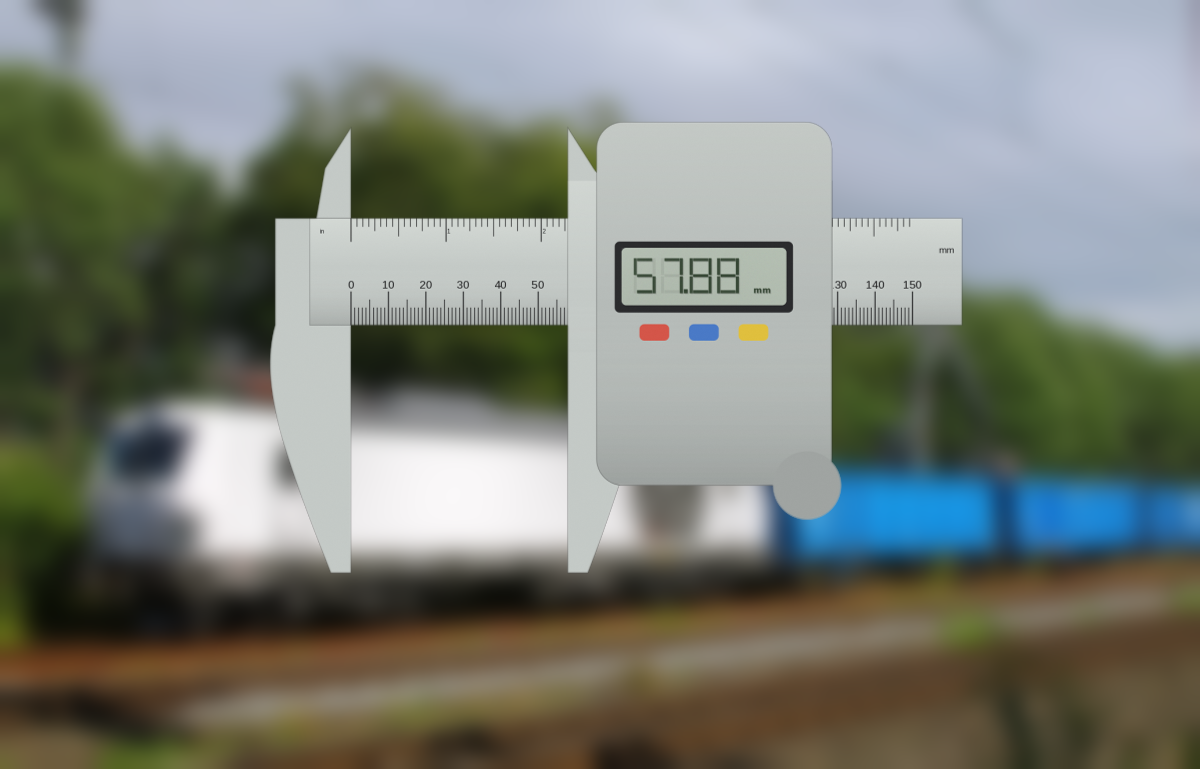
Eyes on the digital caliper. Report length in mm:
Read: 57.88 mm
